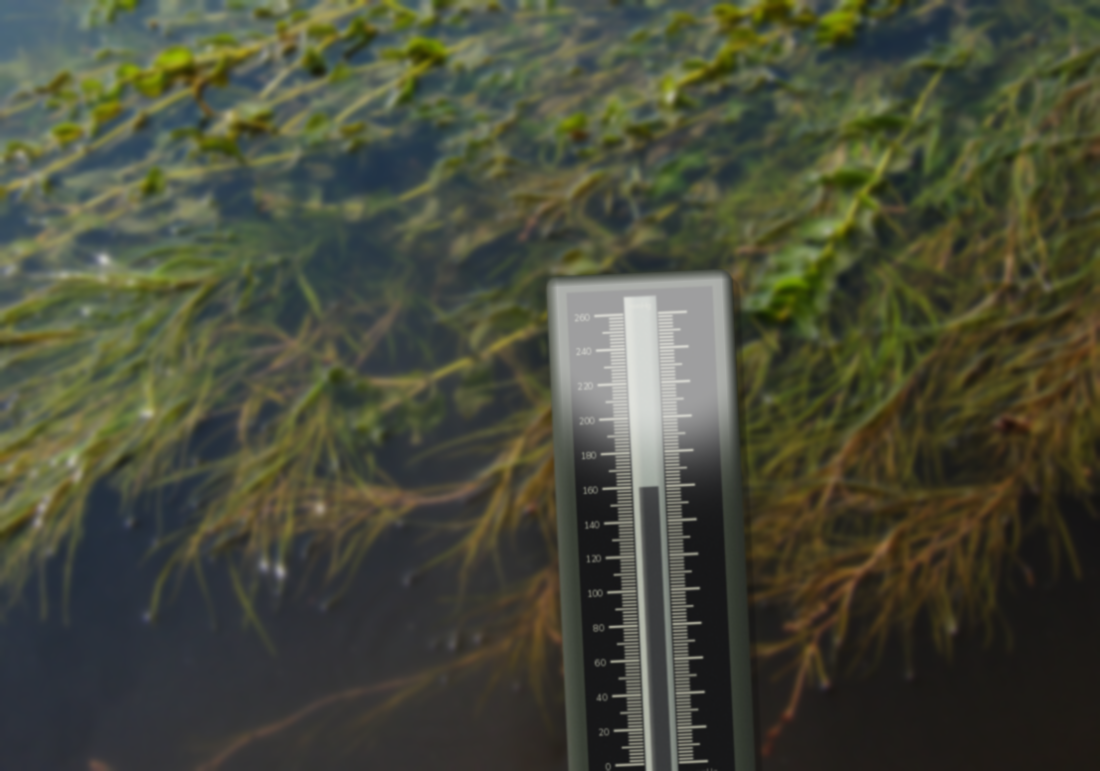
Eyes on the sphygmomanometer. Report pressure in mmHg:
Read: 160 mmHg
